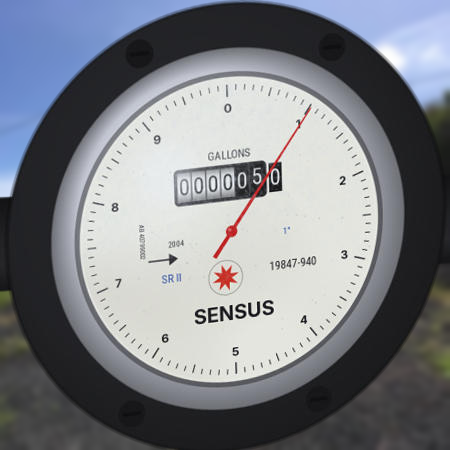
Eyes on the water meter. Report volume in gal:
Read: 51.0 gal
